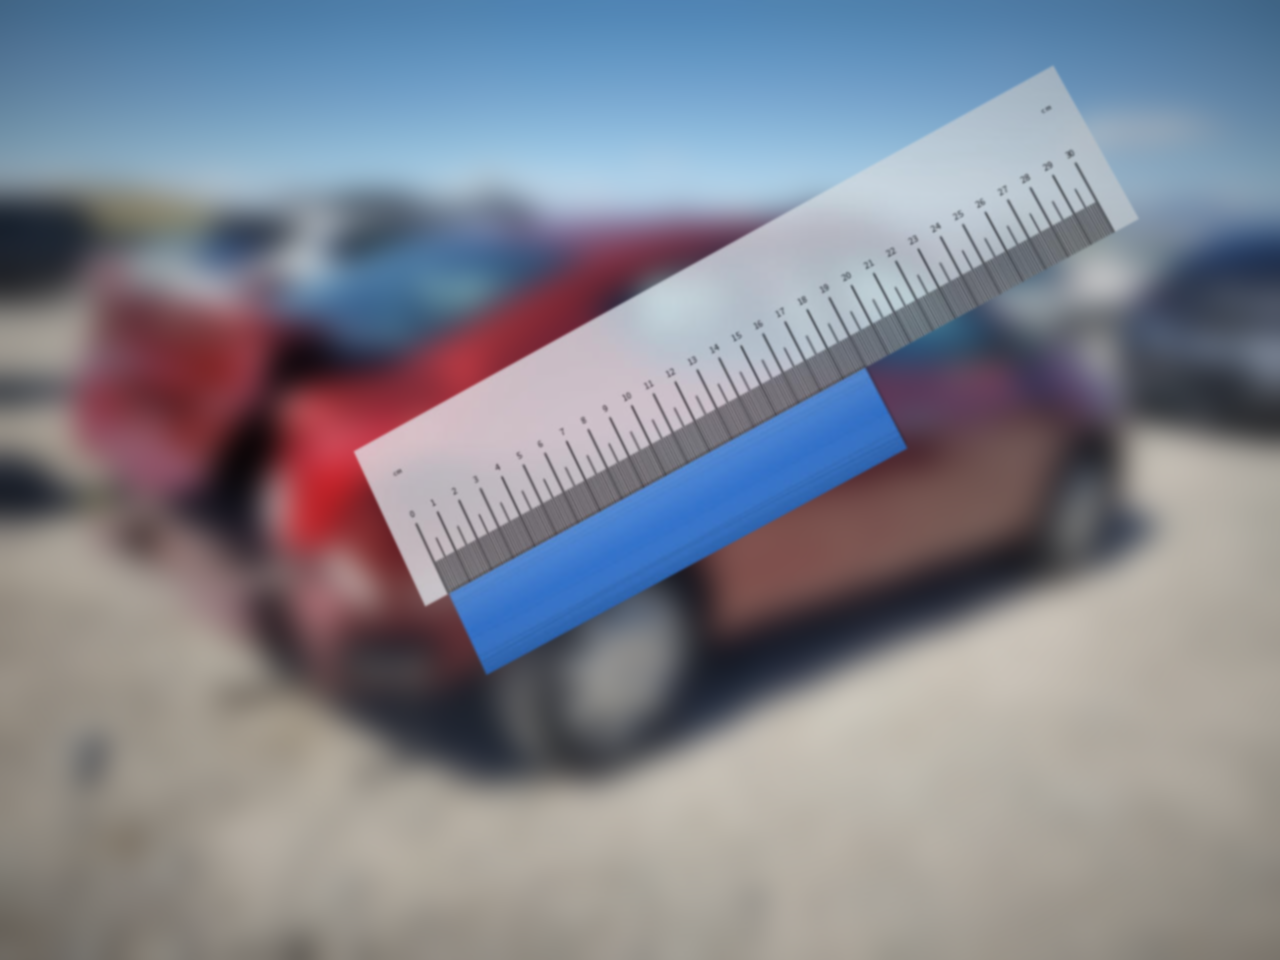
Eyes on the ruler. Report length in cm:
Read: 19 cm
